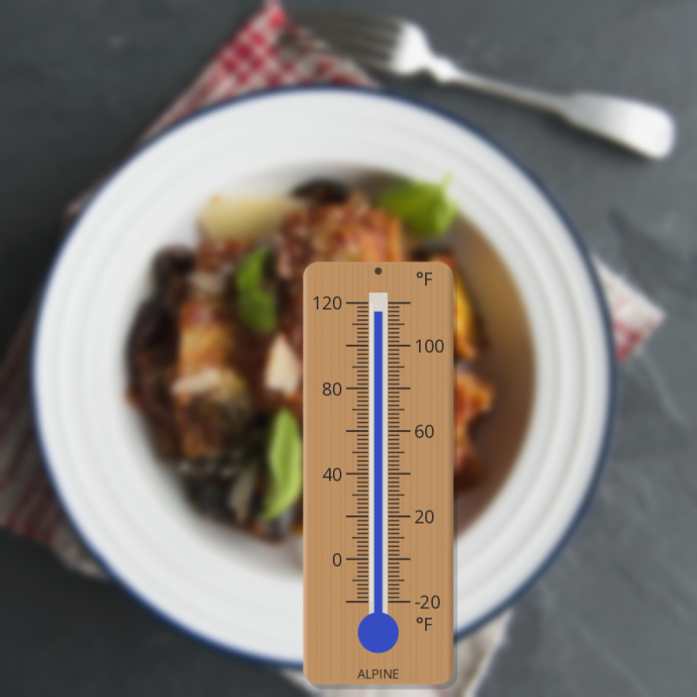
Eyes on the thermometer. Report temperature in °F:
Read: 116 °F
